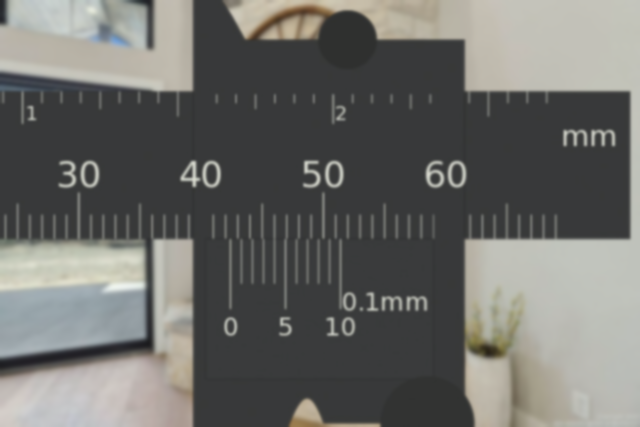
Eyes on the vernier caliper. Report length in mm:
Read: 42.4 mm
